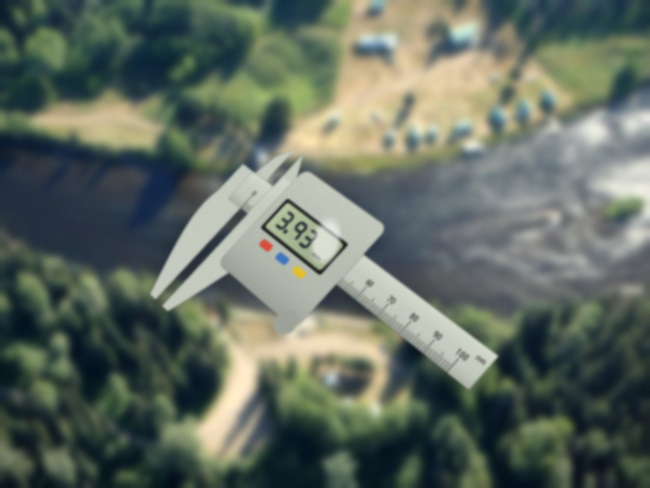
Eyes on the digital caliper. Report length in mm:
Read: 3.93 mm
